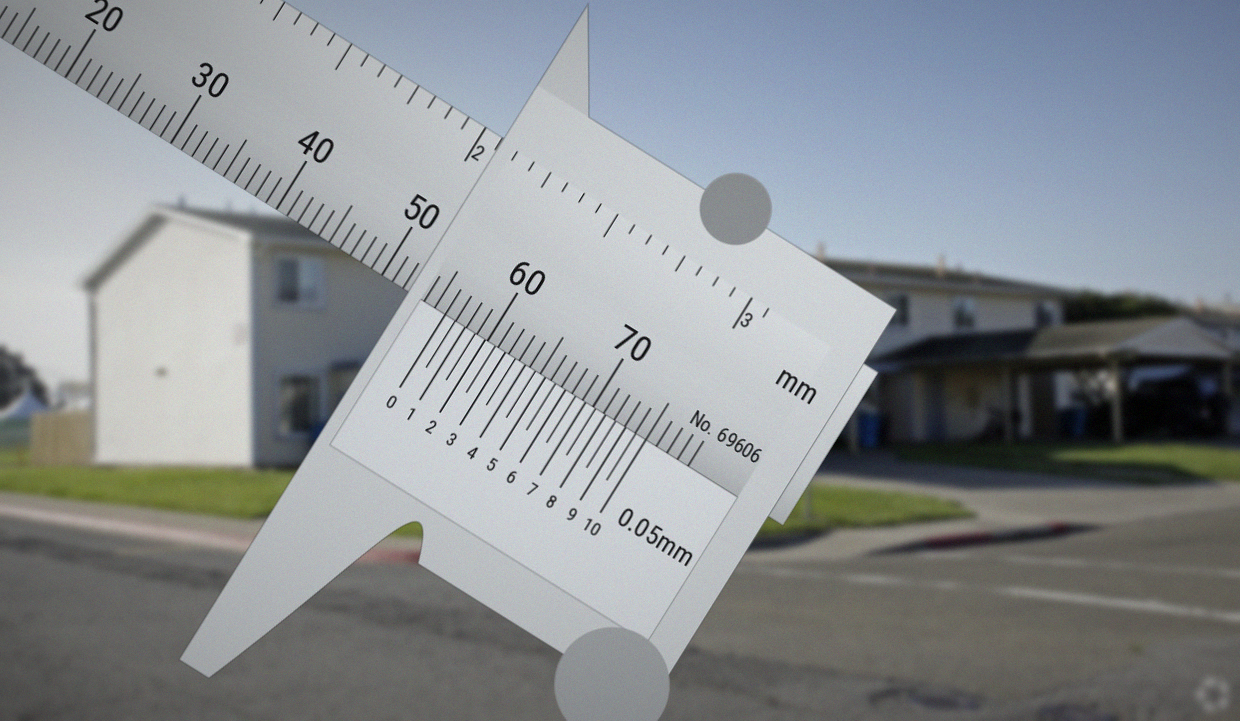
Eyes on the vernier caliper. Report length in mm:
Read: 56.0 mm
